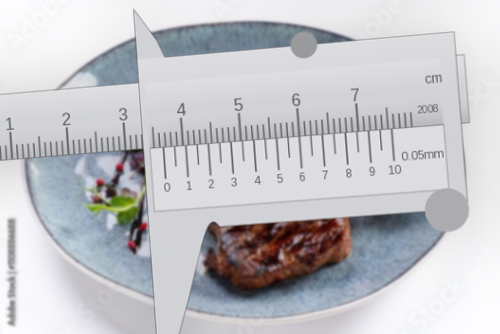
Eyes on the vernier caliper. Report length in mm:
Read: 36.6 mm
